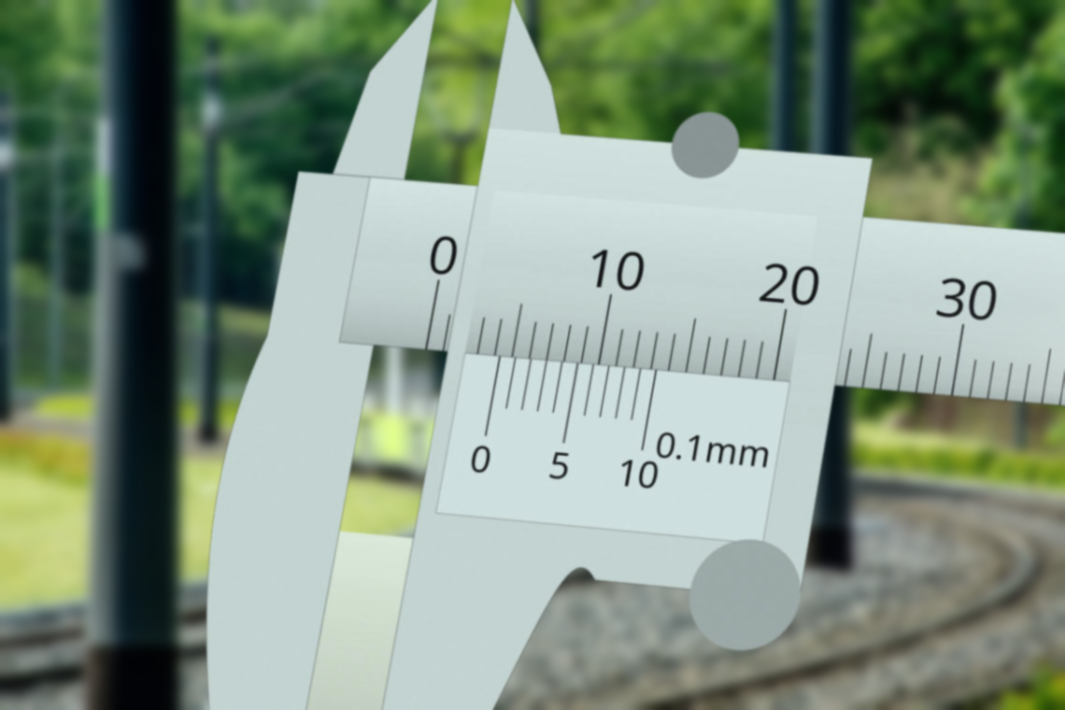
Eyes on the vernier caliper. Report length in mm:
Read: 4.3 mm
